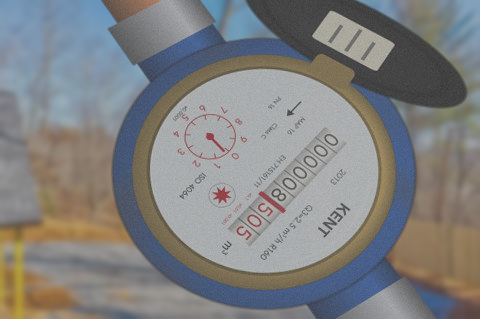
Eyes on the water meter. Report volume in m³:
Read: 8.5050 m³
